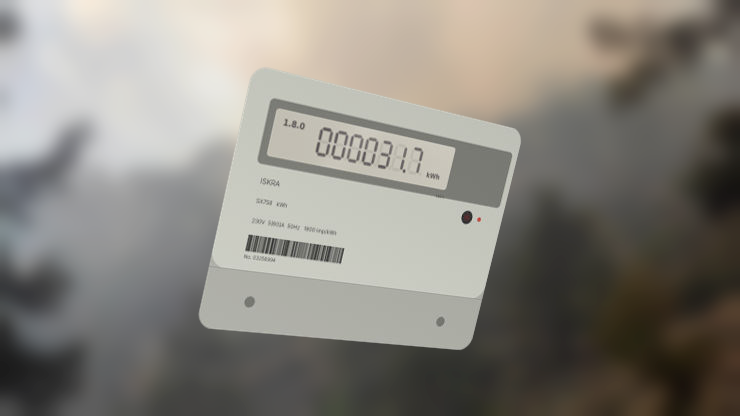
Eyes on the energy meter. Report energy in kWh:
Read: 31.7 kWh
